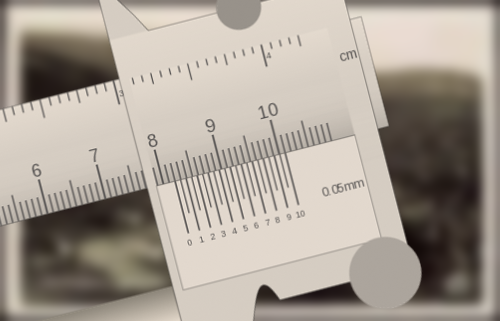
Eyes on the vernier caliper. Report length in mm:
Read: 82.0 mm
